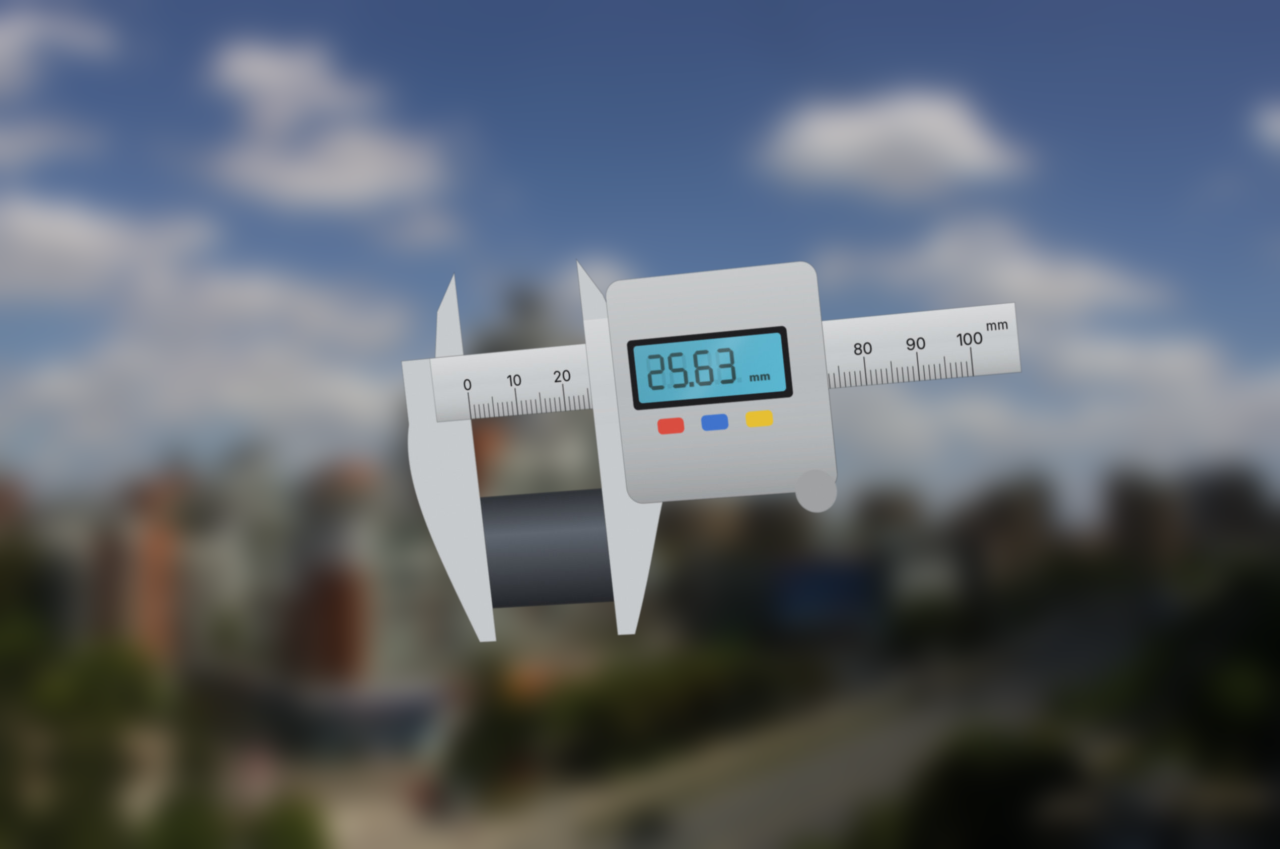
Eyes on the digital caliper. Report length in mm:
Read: 25.63 mm
